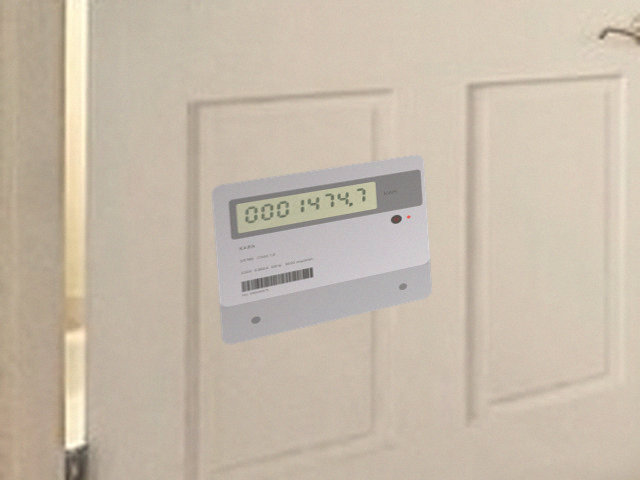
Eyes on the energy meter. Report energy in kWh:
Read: 1474.7 kWh
